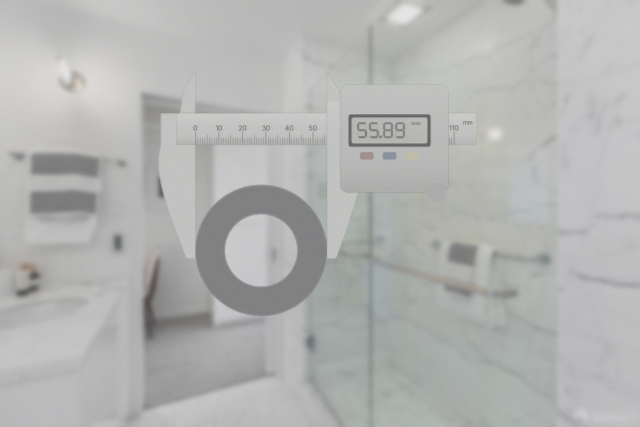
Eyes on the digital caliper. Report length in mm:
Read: 55.89 mm
